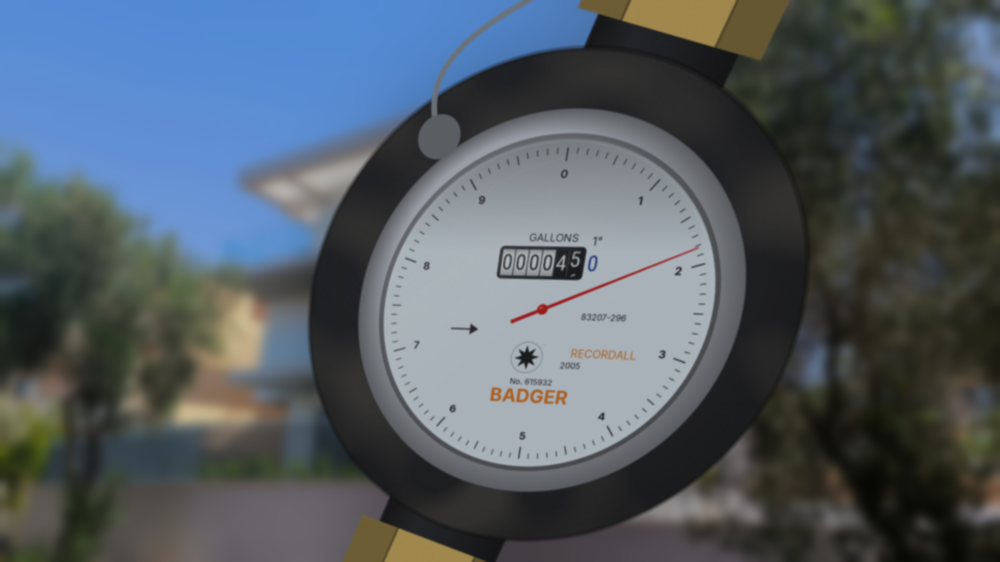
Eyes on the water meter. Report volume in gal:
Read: 451.8 gal
